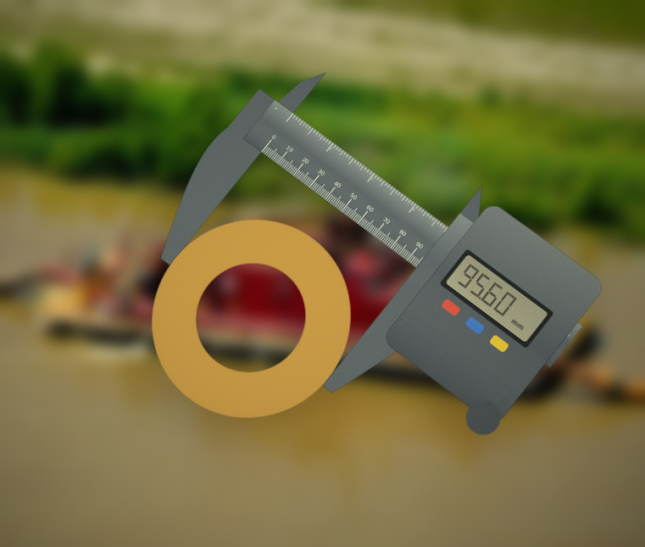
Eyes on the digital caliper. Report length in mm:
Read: 95.60 mm
